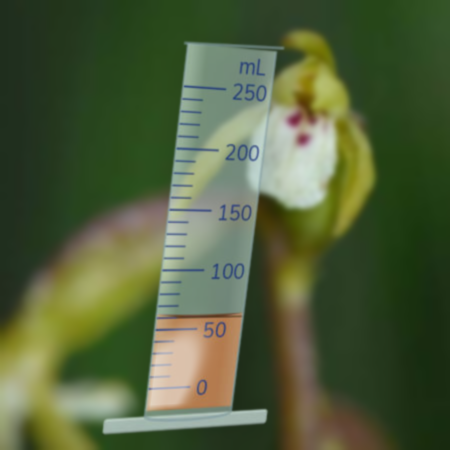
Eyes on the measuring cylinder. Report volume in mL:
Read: 60 mL
